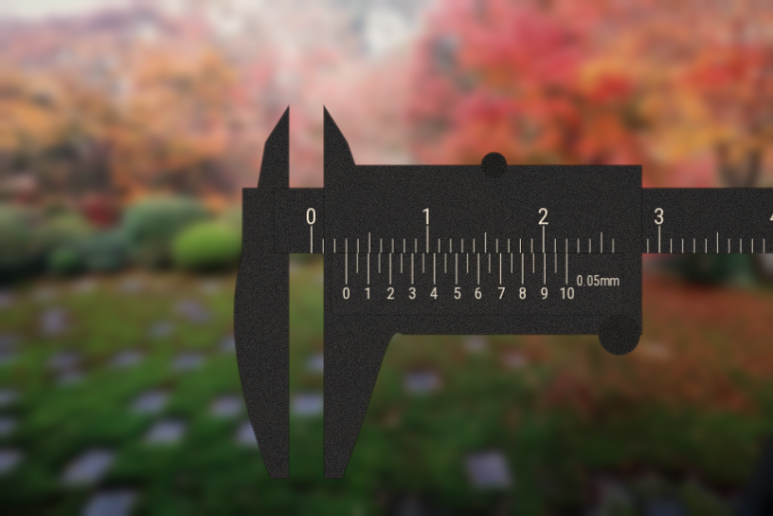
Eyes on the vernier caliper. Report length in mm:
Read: 3.0 mm
